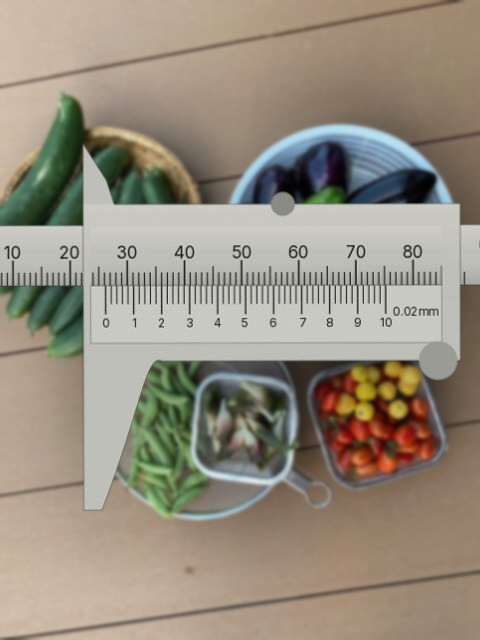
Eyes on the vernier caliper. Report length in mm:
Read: 26.2 mm
